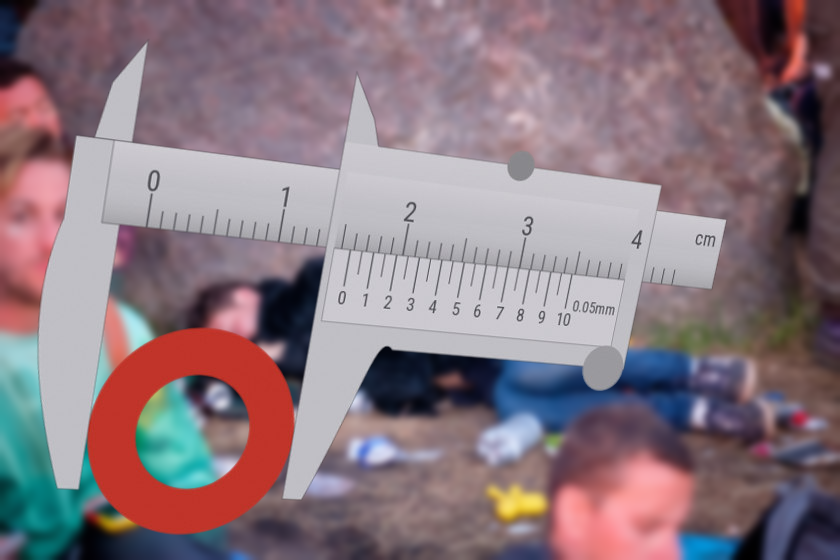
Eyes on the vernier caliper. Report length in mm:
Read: 15.7 mm
